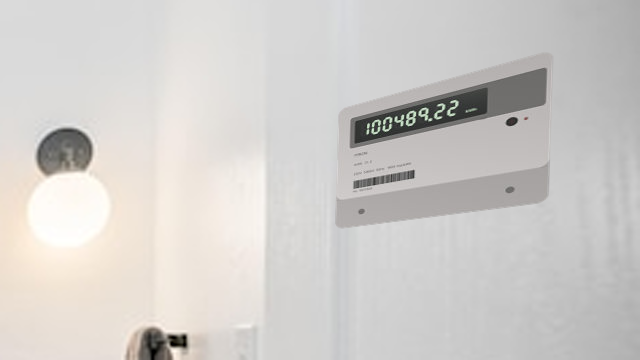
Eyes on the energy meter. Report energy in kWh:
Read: 100489.22 kWh
